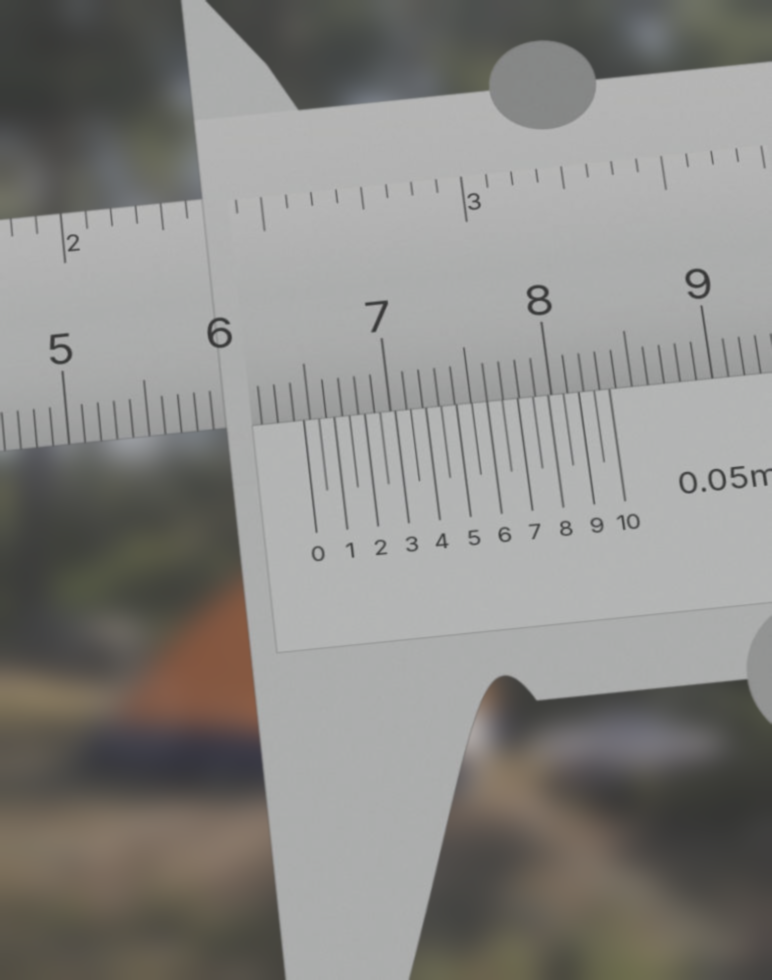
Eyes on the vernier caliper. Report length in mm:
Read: 64.6 mm
